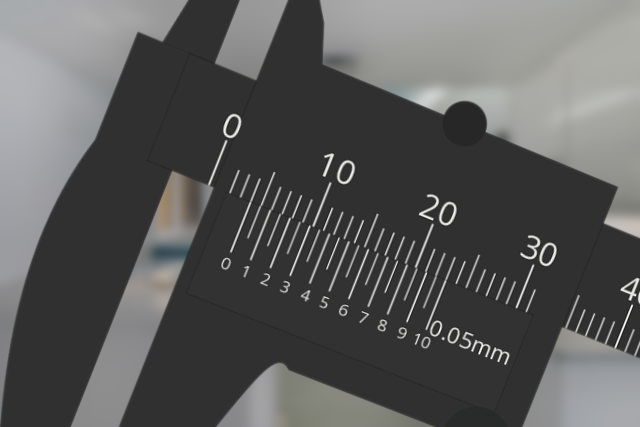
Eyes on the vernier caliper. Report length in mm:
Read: 4.0 mm
